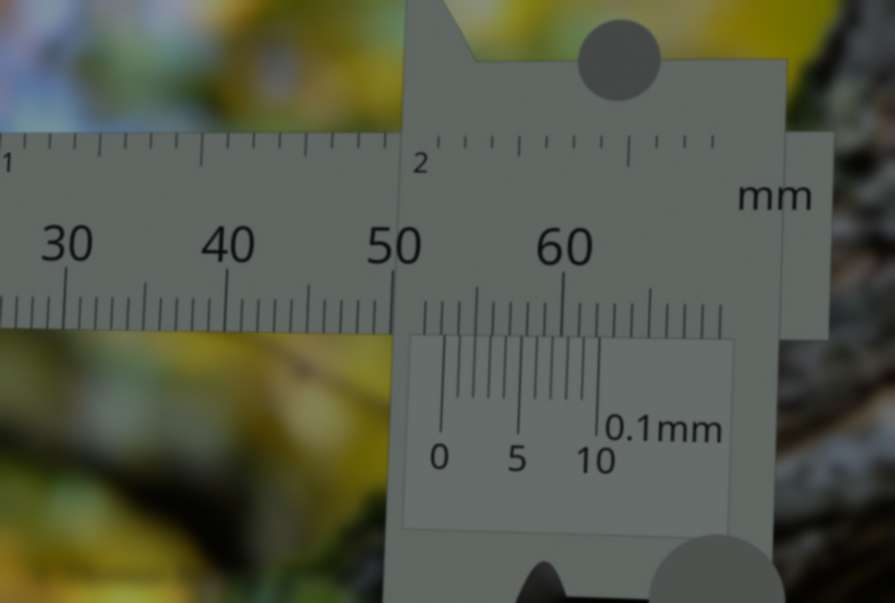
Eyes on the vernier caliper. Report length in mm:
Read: 53.2 mm
